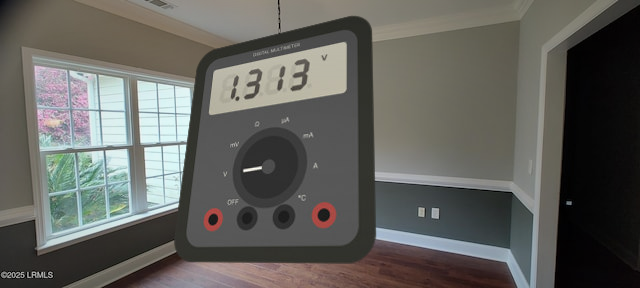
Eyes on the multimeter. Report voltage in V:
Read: 1.313 V
